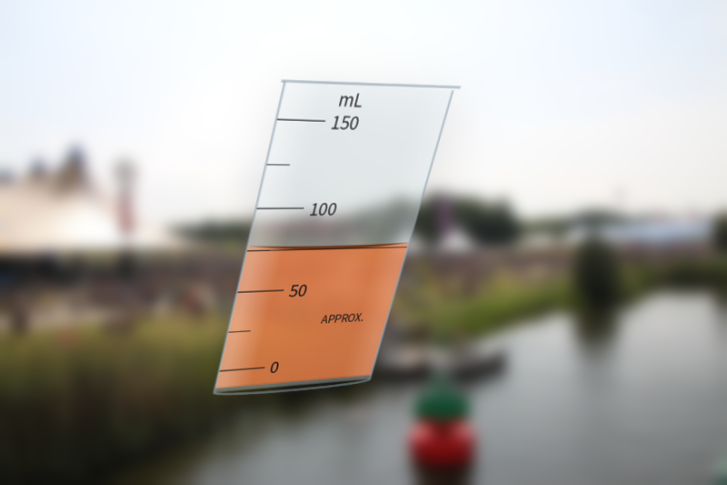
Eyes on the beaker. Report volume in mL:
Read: 75 mL
